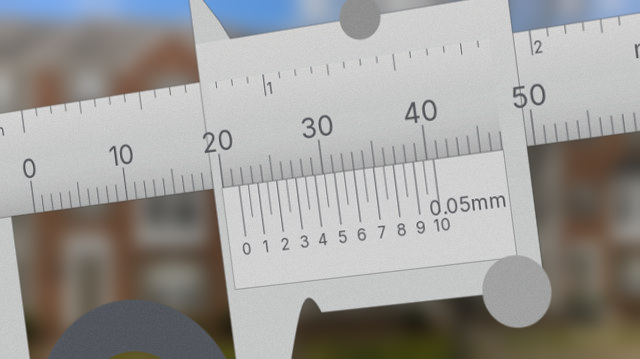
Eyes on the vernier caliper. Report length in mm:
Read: 21.6 mm
